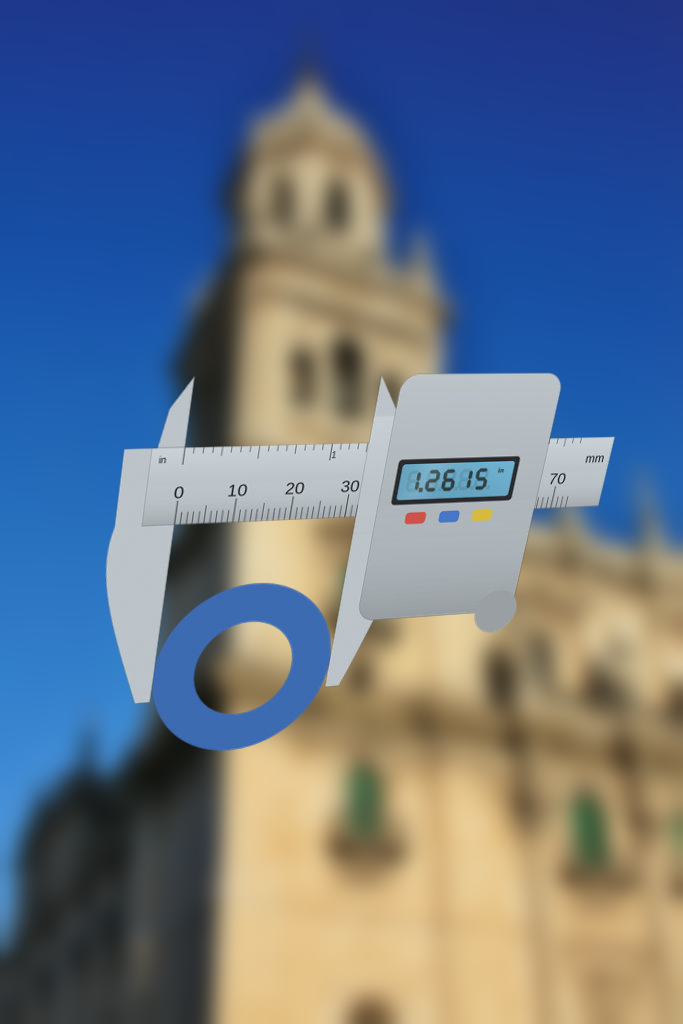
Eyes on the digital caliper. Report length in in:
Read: 1.2615 in
